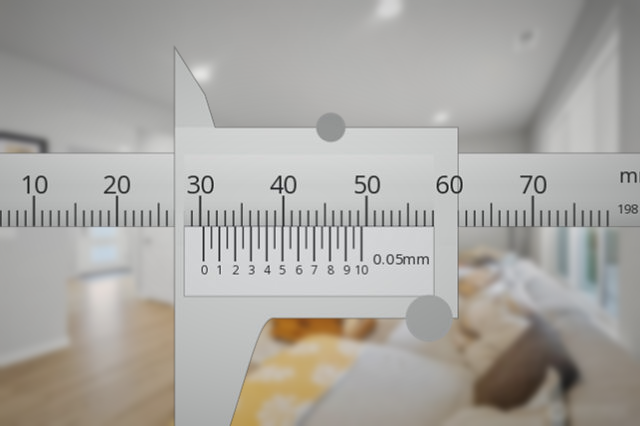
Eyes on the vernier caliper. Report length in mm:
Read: 30.4 mm
